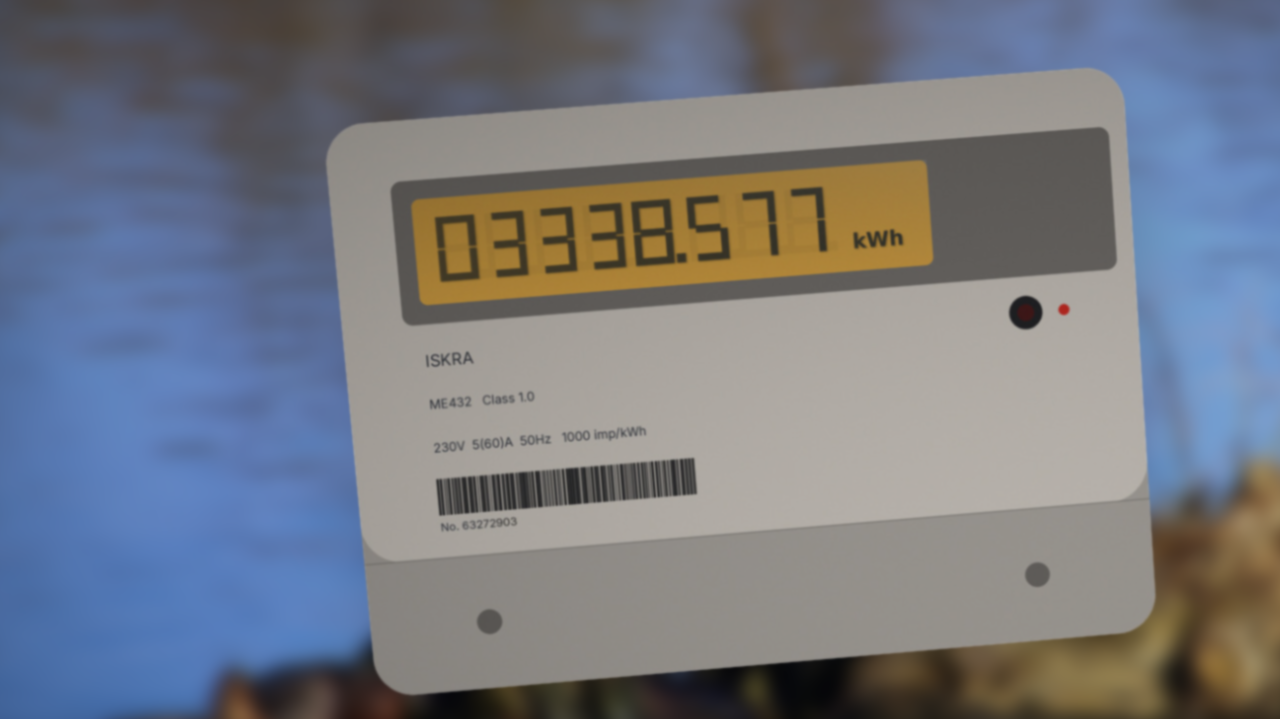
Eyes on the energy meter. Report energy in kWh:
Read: 3338.577 kWh
